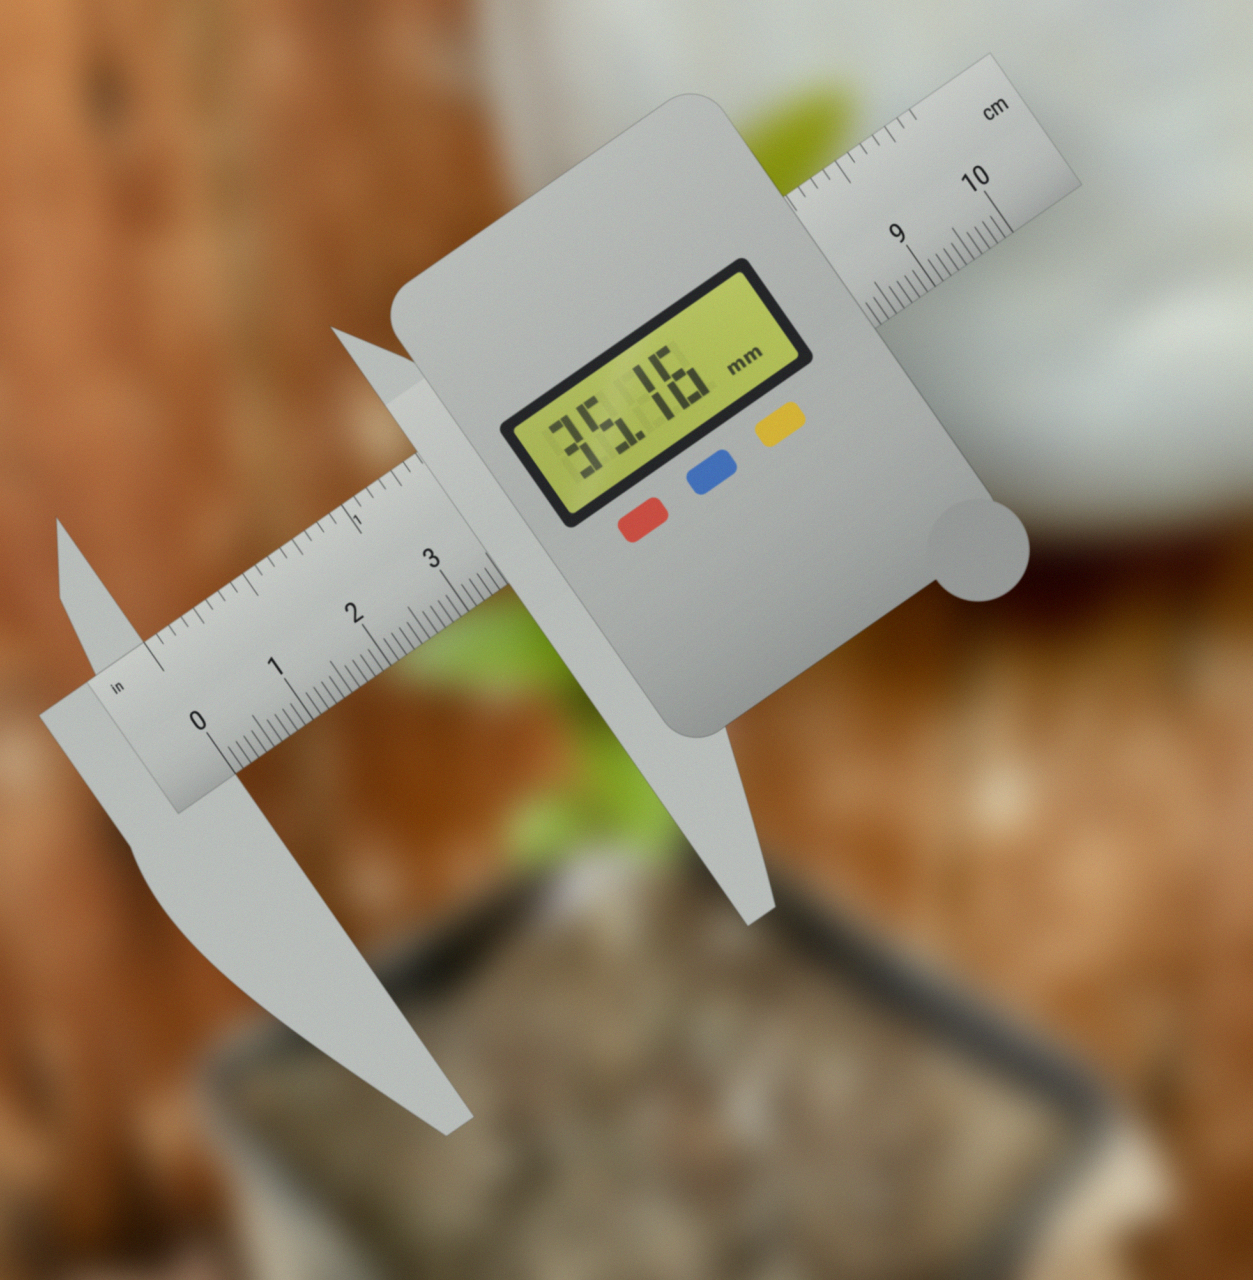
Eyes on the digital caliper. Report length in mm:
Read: 35.16 mm
